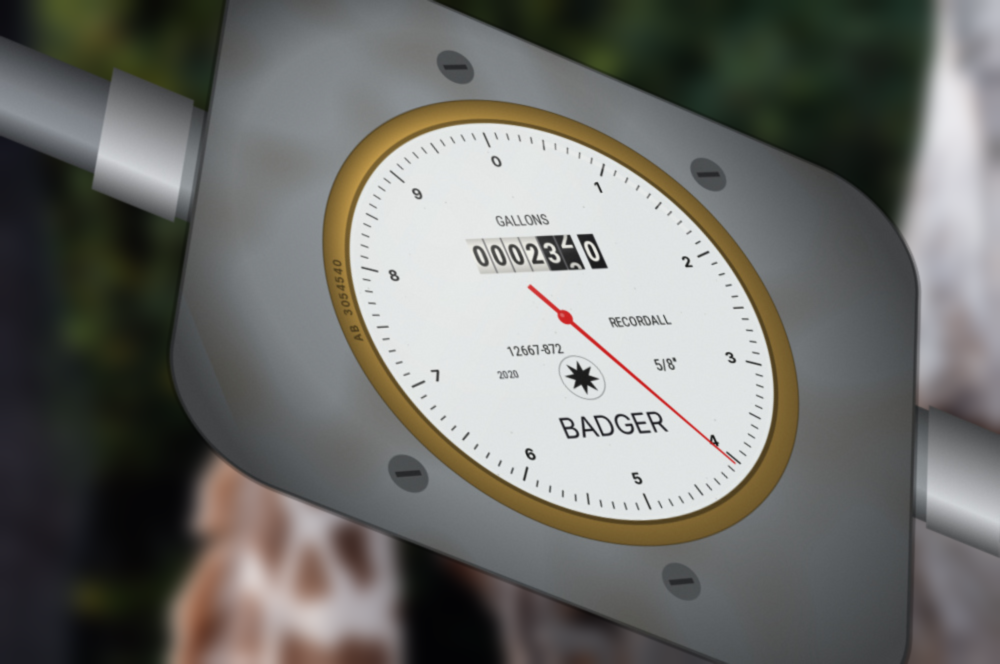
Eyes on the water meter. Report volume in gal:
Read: 2324.0 gal
